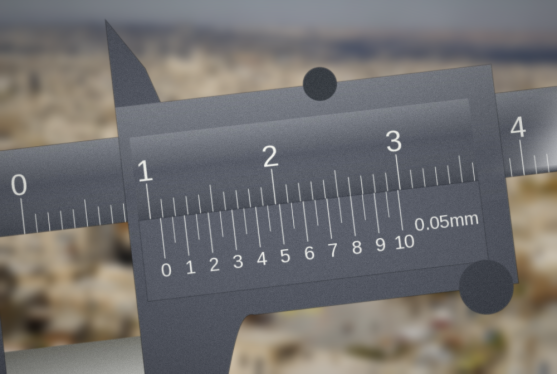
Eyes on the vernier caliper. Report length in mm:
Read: 10.8 mm
